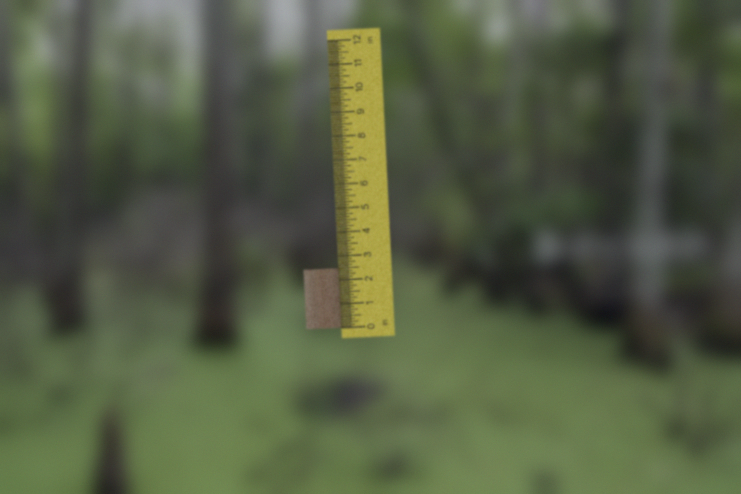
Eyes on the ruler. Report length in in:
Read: 2.5 in
